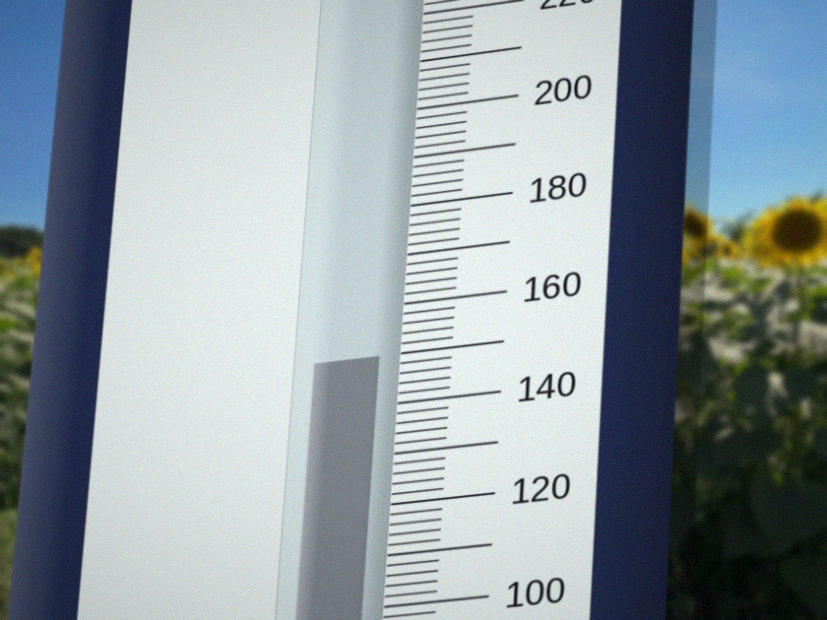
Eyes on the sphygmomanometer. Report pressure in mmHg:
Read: 150 mmHg
